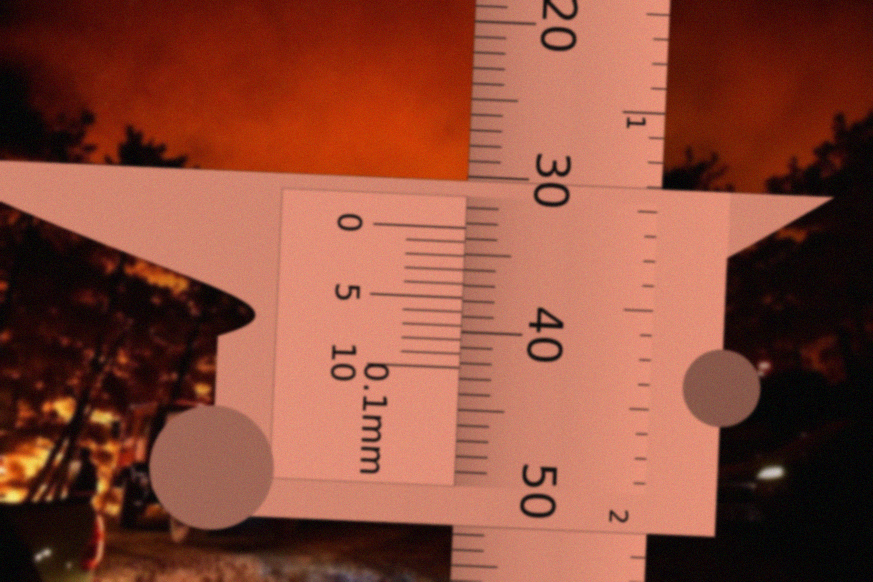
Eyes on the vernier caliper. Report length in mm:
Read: 33.3 mm
